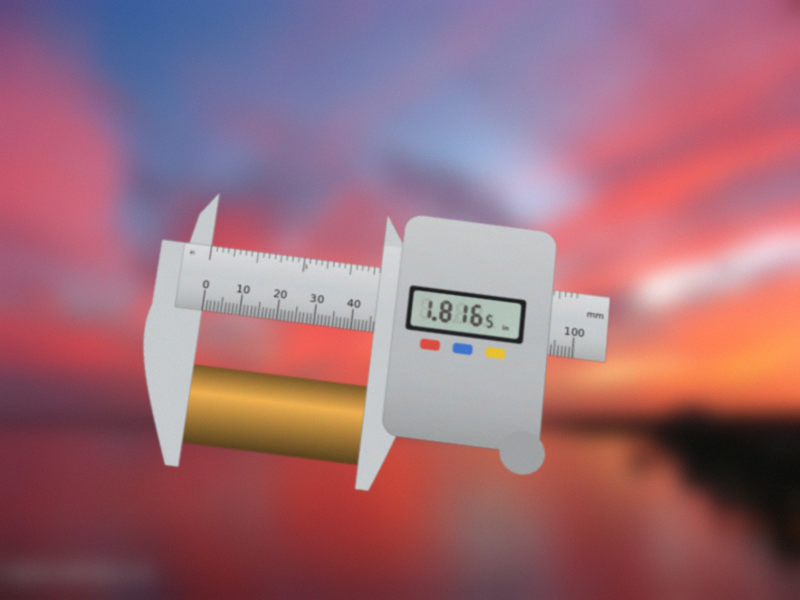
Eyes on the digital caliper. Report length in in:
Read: 1.8165 in
